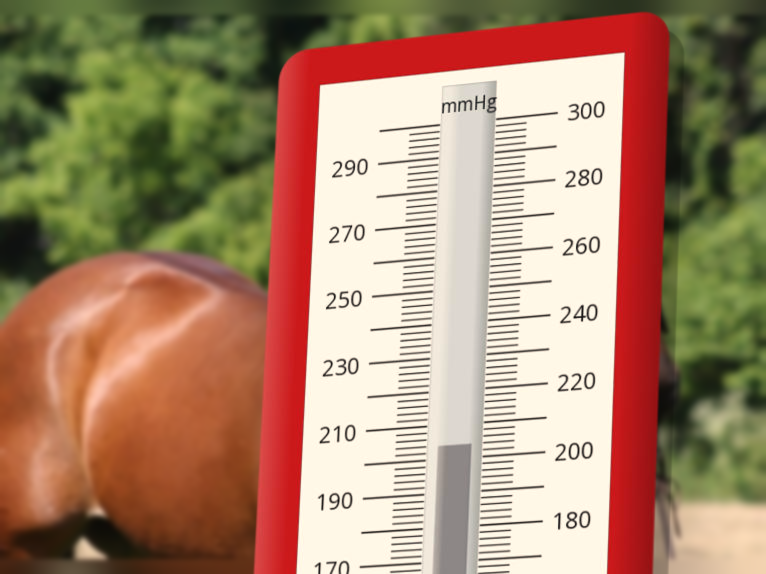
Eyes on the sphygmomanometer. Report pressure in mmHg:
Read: 204 mmHg
